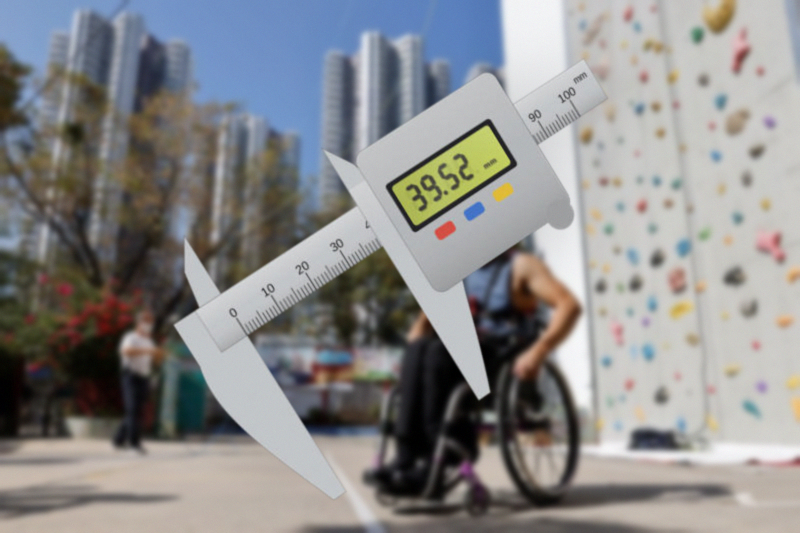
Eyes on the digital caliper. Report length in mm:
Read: 39.52 mm
